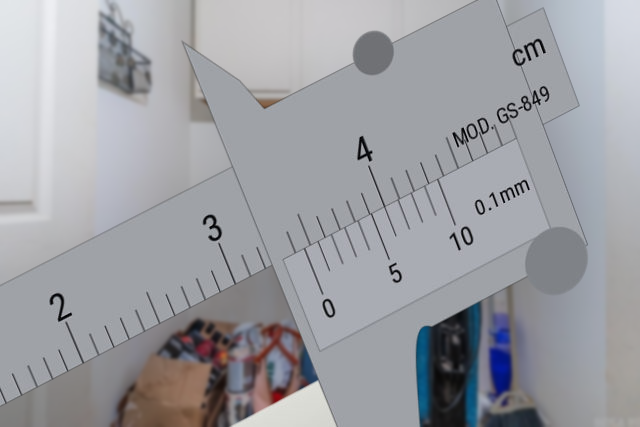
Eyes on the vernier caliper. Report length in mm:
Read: 34.6 mm
